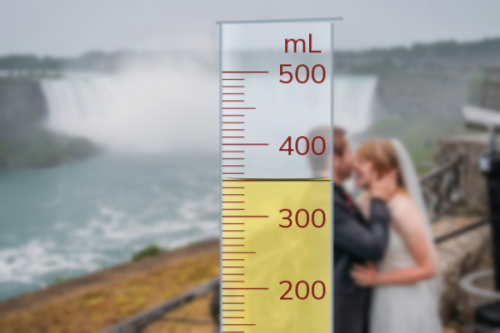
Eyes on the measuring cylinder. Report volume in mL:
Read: 350 mL
